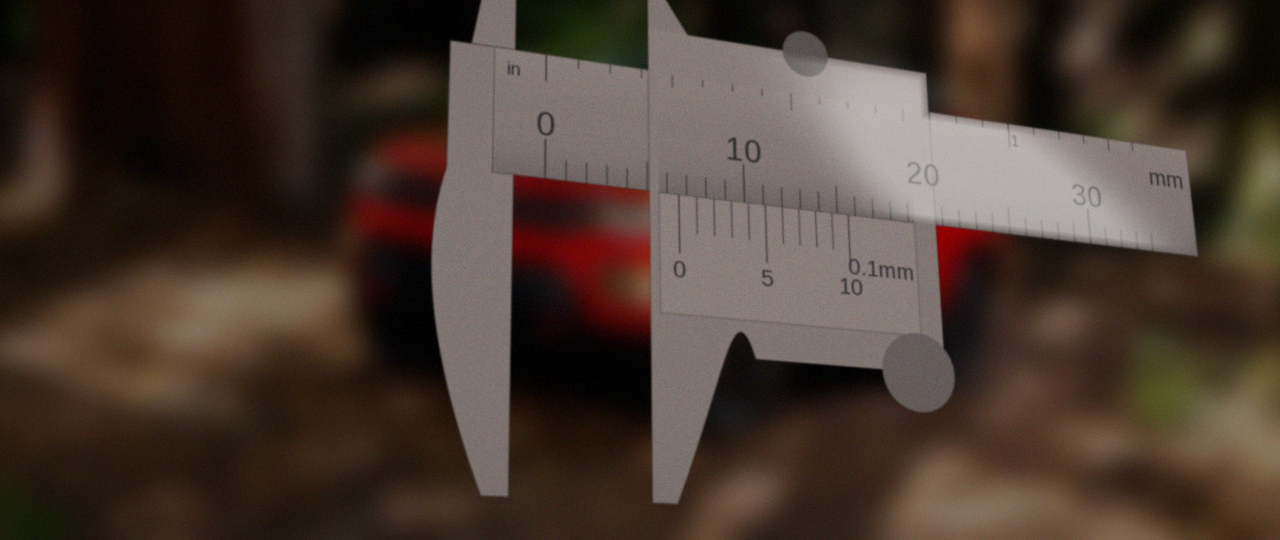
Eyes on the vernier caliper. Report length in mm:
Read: 6.6 mm
